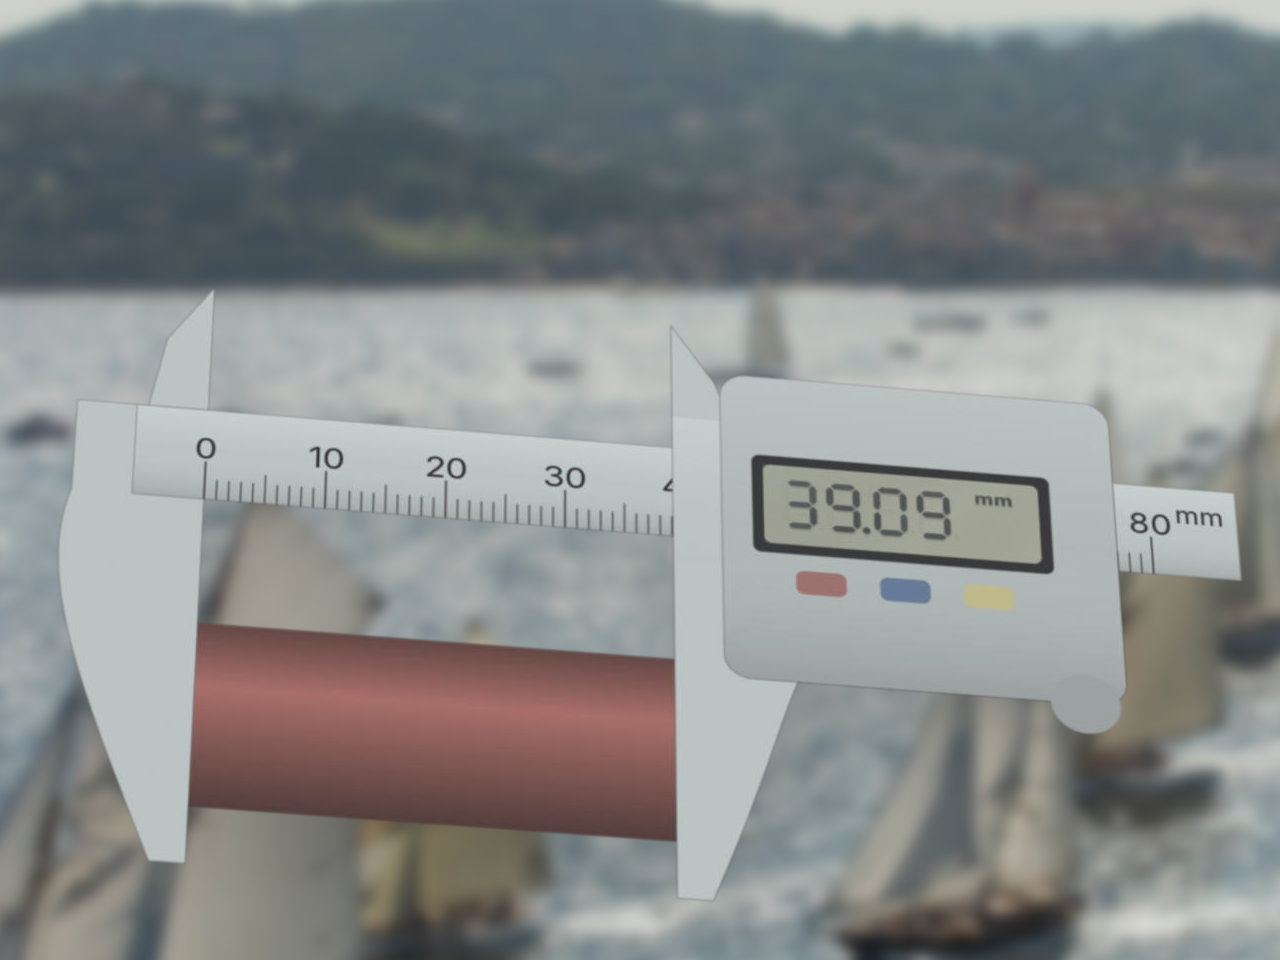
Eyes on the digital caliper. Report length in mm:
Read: 39.09 mm
